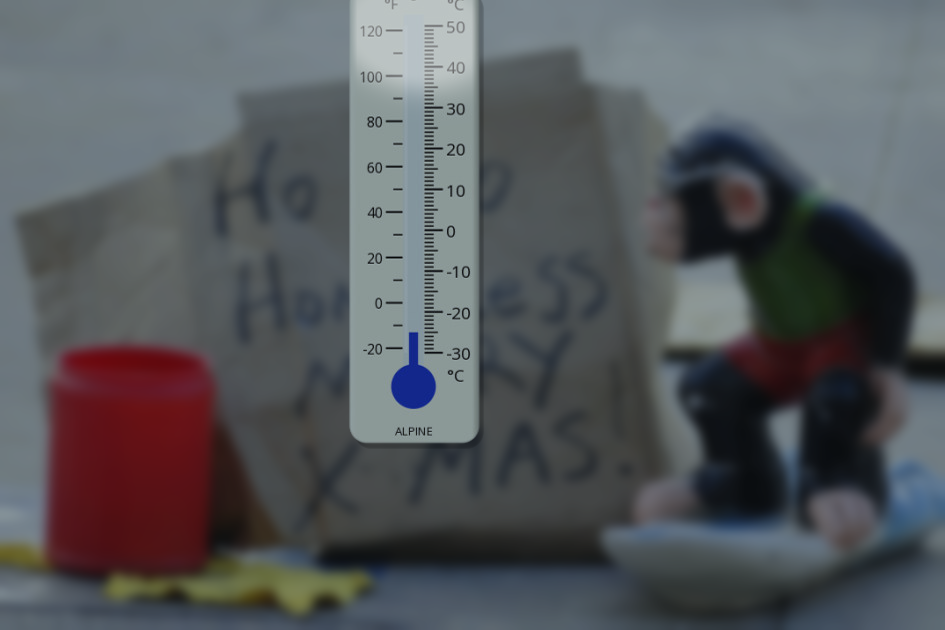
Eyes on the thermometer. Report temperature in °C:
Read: -25 °C
